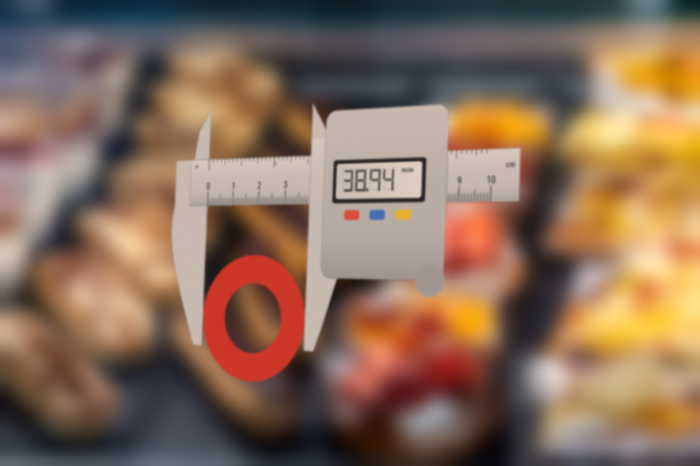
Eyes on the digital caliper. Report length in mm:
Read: 38.94 mm
